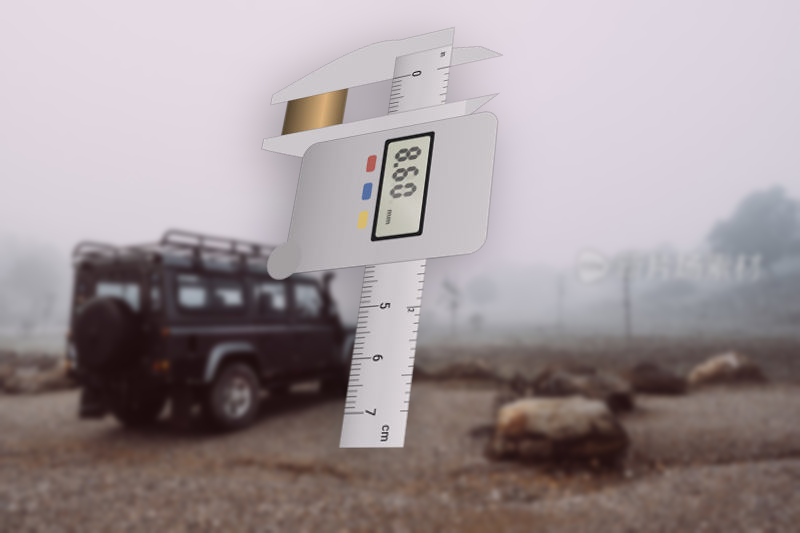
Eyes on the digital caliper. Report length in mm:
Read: 8.60 mm
